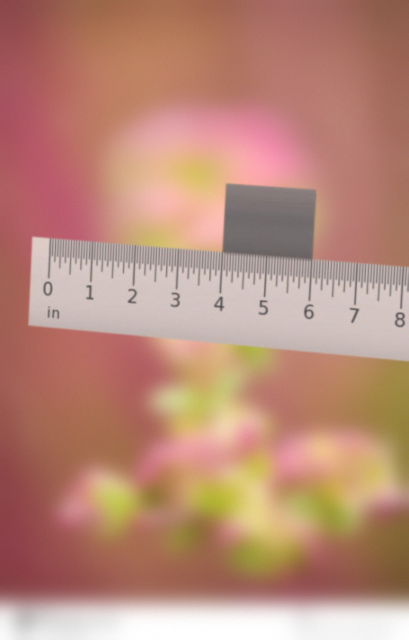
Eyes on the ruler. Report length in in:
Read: 2 in
